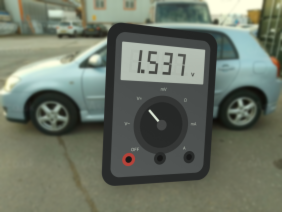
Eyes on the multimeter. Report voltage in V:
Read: 1.537 V
